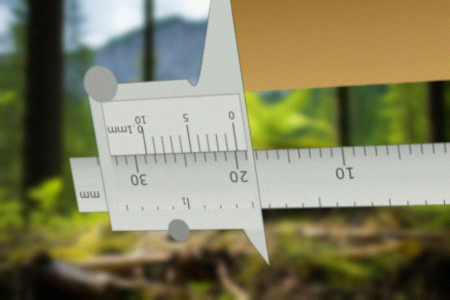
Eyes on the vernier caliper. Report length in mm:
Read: 19.8 mm
